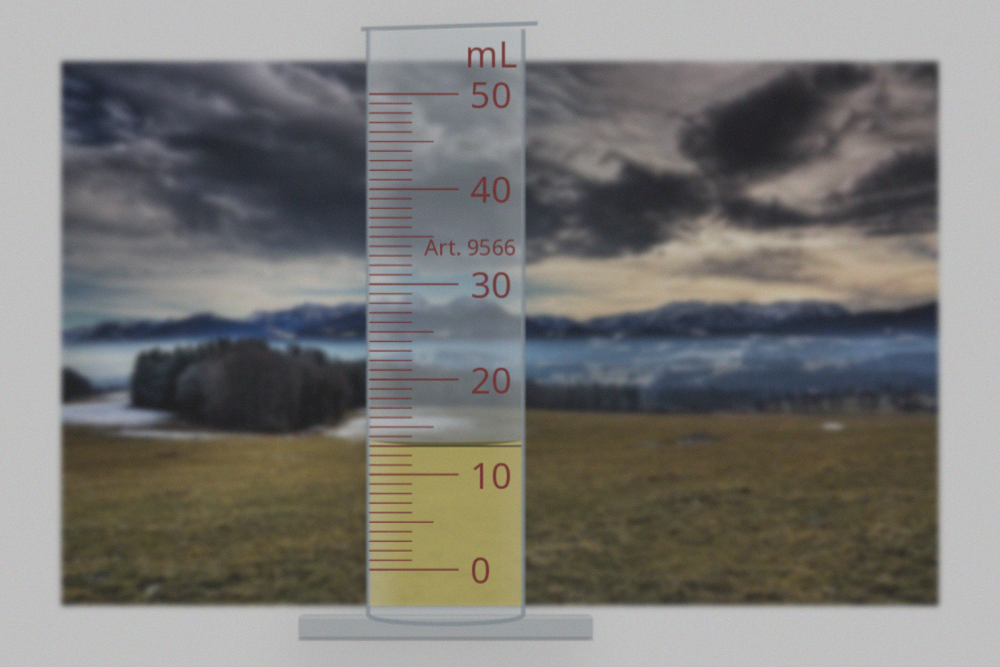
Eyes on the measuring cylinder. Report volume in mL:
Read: 13 mL
